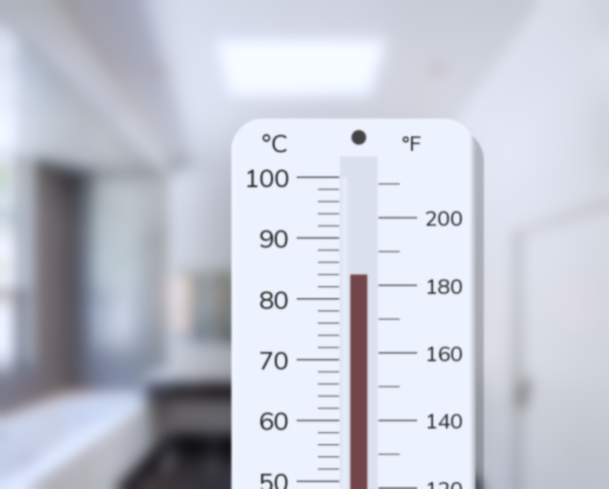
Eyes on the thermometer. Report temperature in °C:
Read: 84 °C
